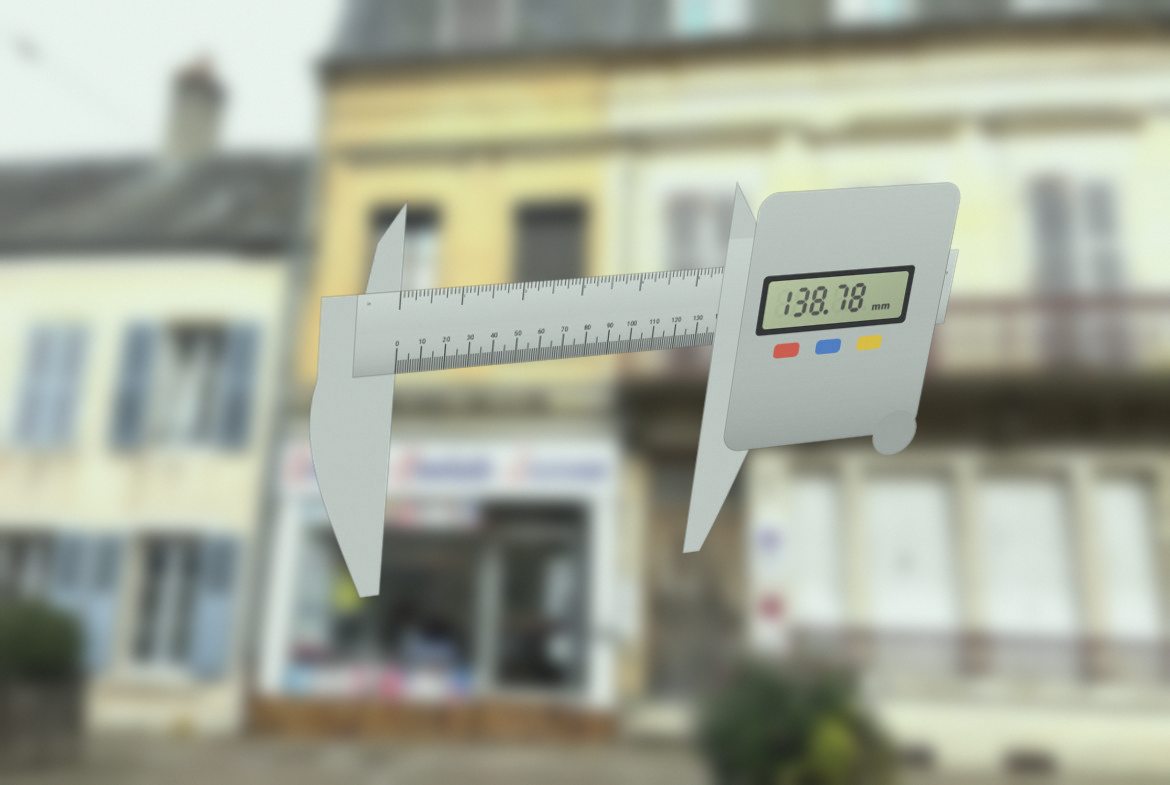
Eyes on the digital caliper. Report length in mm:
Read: 138.78 mm
